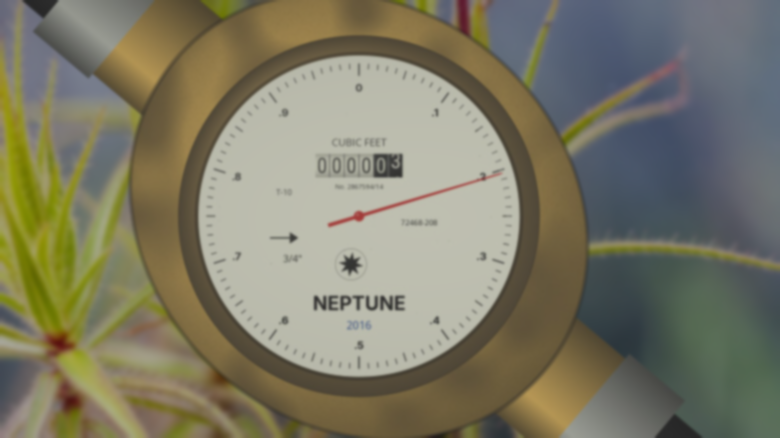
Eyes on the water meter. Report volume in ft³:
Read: 3.20 ft³
